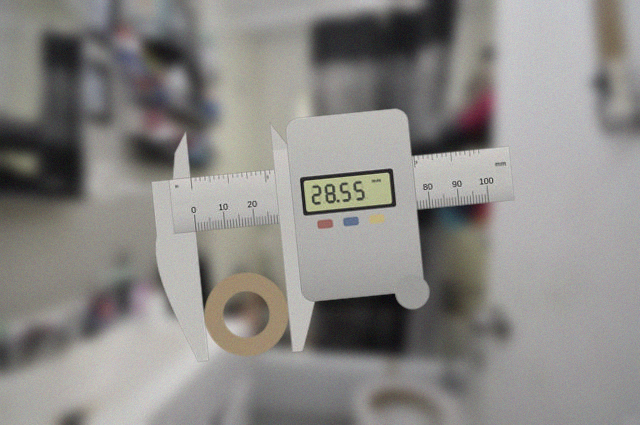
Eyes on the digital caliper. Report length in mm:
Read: 28.55 mm
